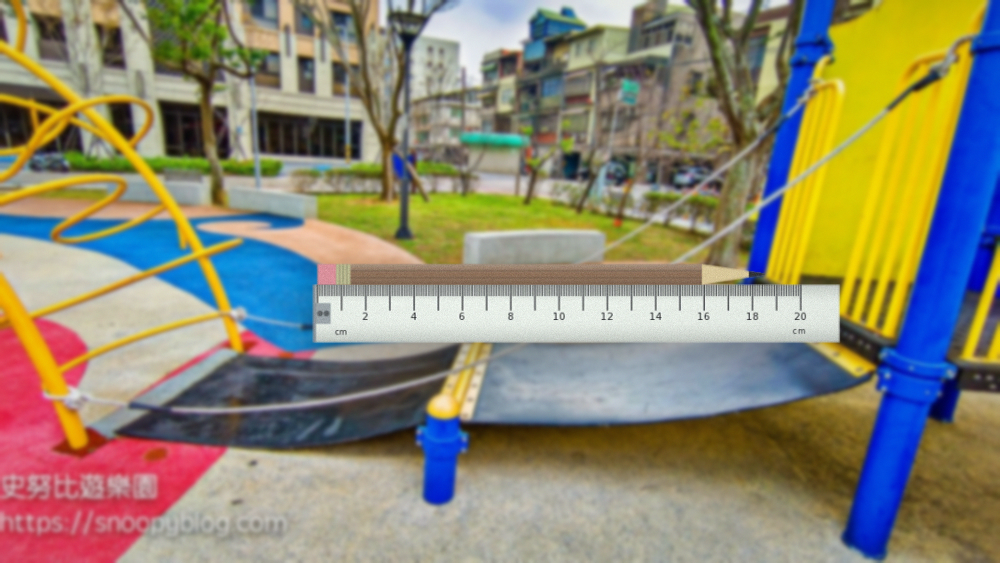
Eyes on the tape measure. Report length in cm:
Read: 18.5 cm
